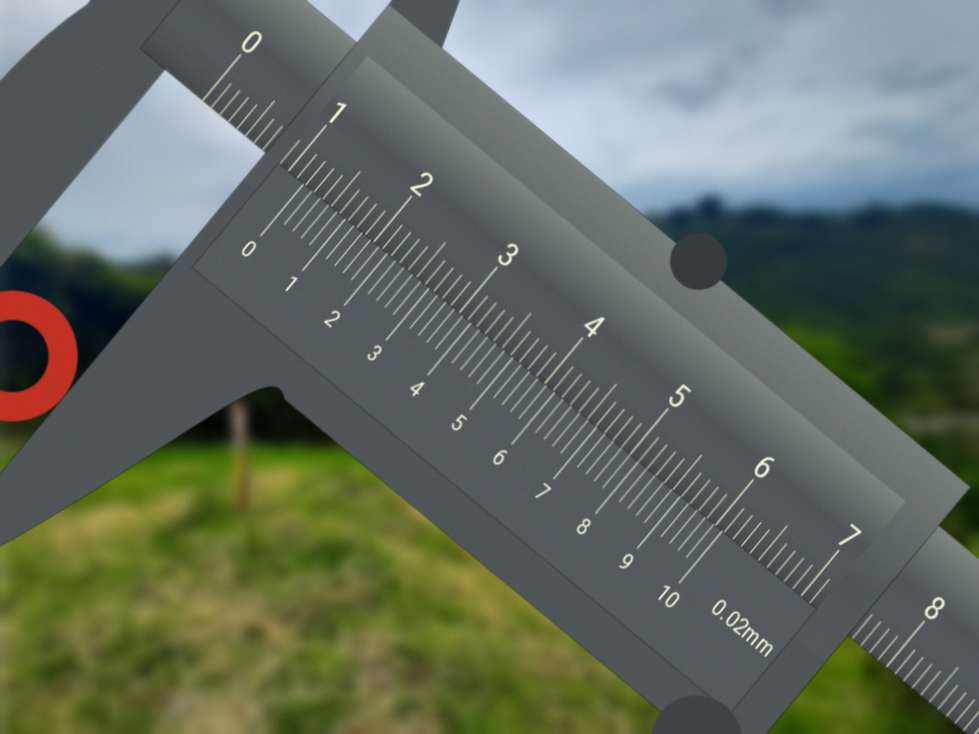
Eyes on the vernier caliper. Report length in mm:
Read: 11.8 mm
